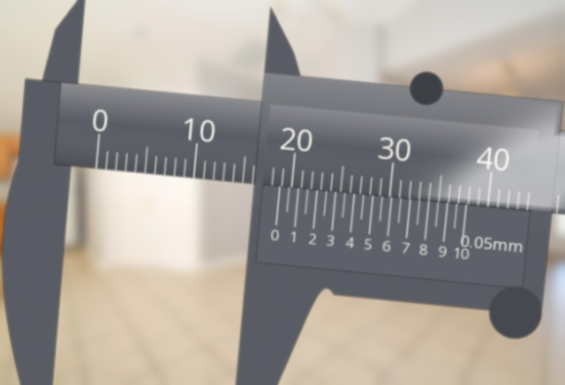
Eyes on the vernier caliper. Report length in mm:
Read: 18.8 mm
